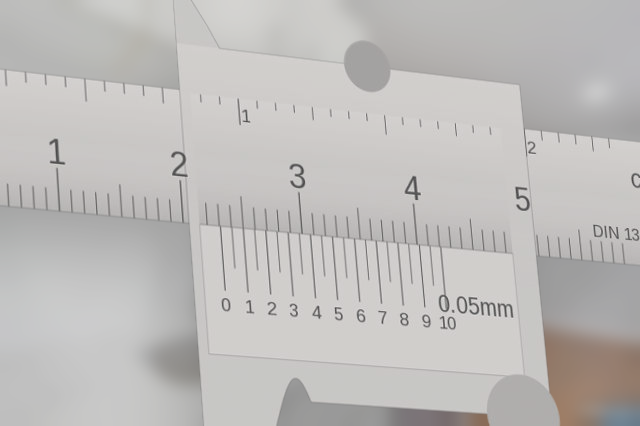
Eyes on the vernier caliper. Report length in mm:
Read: 23.1 mm
